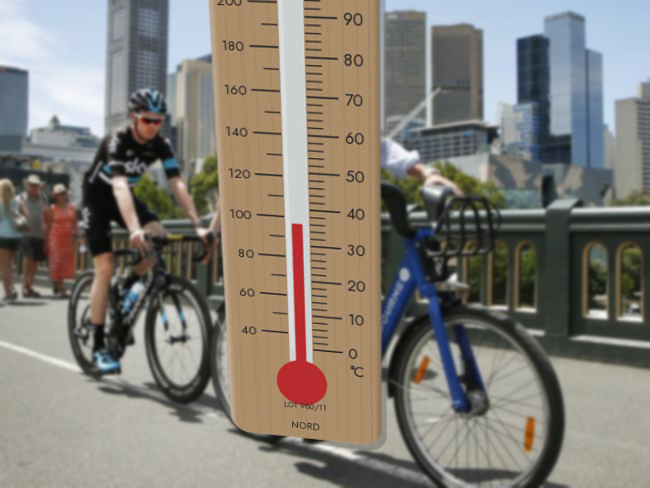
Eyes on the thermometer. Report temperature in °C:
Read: 36 °C
